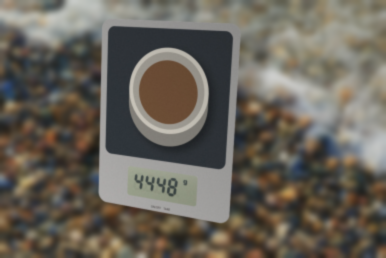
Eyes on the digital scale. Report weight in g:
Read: 4448 g
